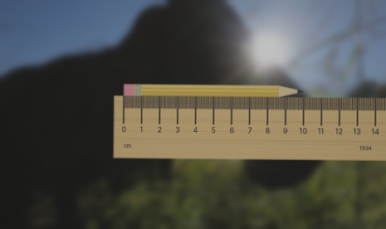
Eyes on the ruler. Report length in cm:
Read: 10 cm
